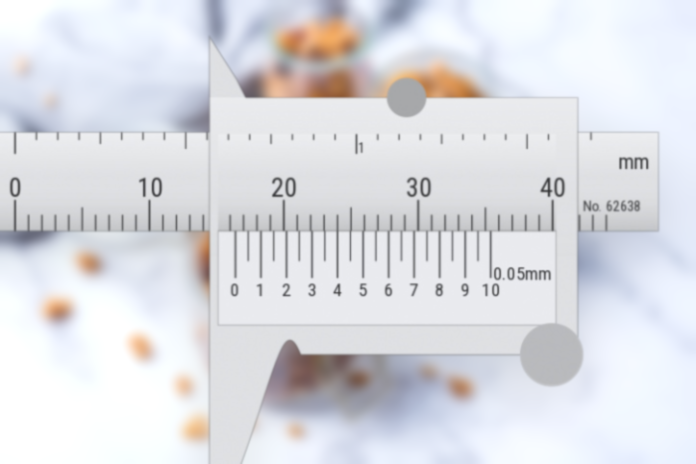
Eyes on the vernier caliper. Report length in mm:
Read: 16.4 mm
